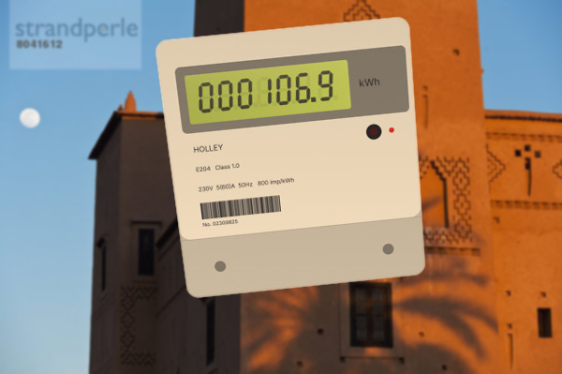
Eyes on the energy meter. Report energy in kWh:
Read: 106.9 kWh
